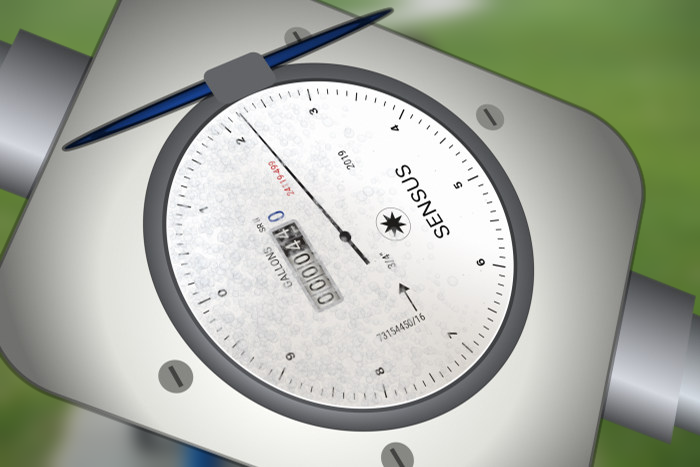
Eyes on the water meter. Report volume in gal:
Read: 442.2 gal
